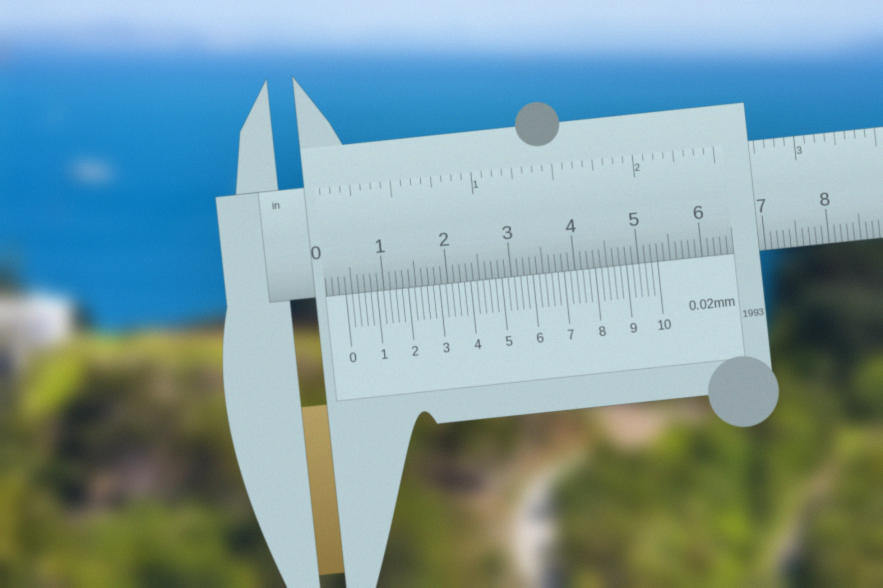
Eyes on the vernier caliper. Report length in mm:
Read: 4.0 mm
